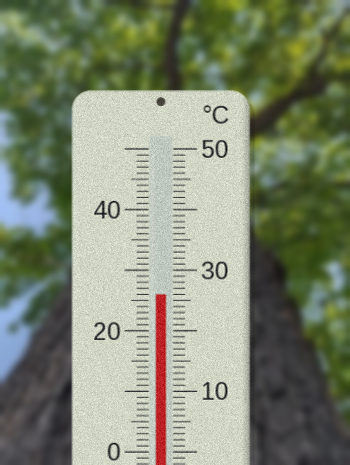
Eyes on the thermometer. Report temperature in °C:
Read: 26 °C
